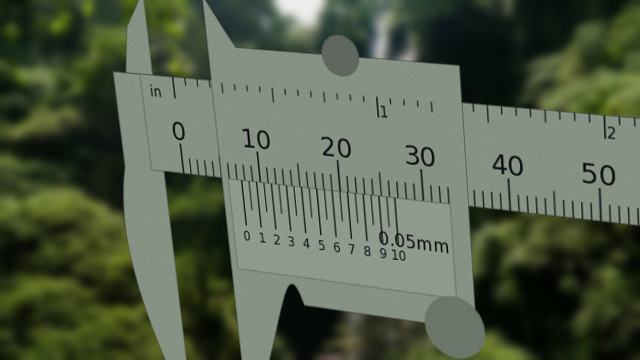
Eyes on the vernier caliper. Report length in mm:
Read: 7.6 mm
